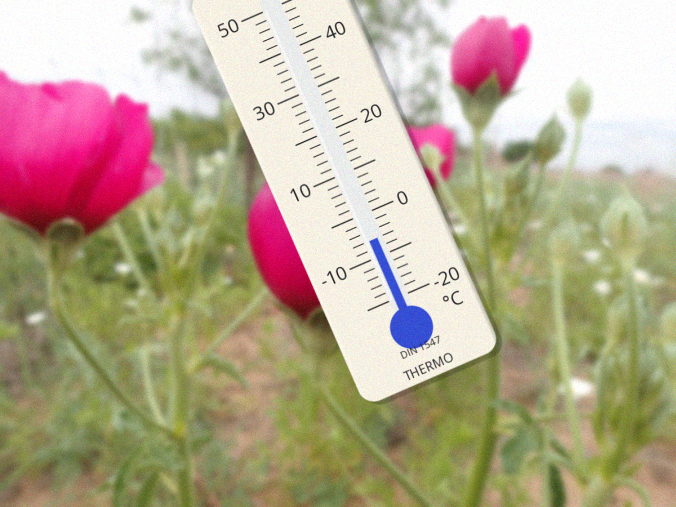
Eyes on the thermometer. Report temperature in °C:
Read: -6 °C
